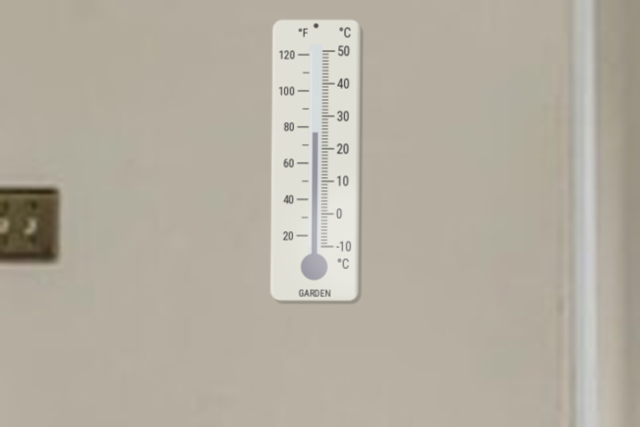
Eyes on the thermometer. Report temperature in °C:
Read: 25 °C
